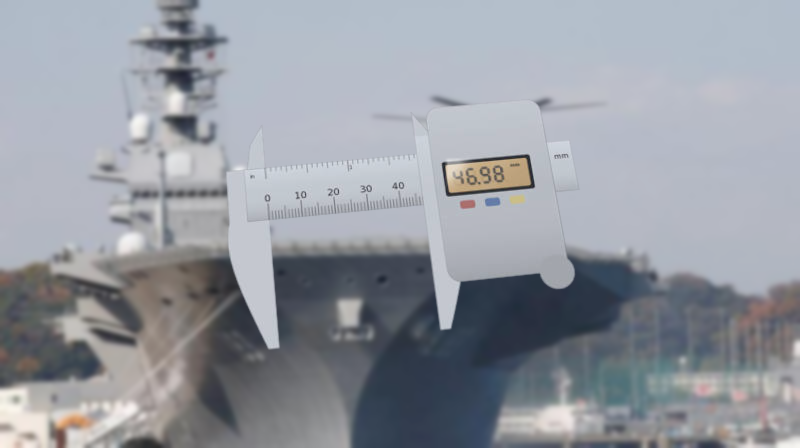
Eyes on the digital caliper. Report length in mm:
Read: 46.98 mm
